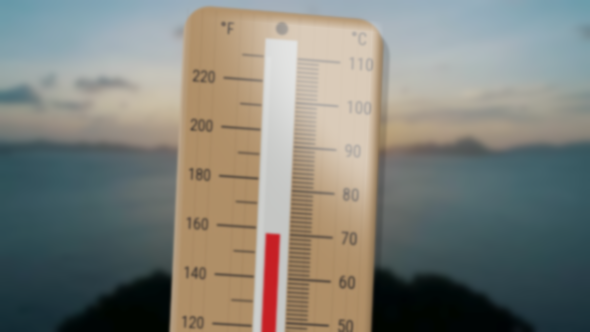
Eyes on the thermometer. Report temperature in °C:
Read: 70 °C
